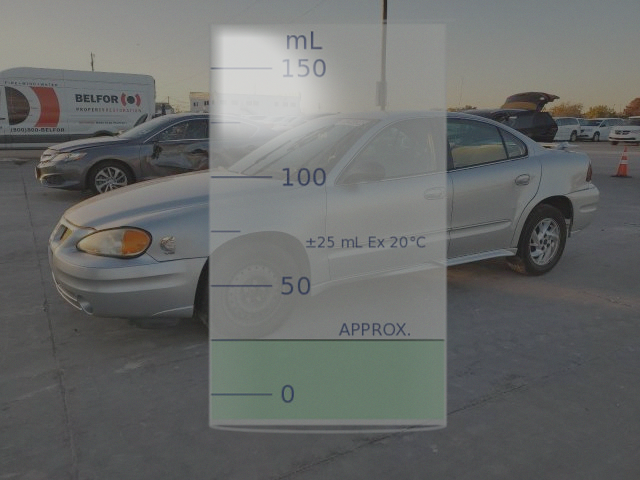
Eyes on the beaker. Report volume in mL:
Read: 25 mL
